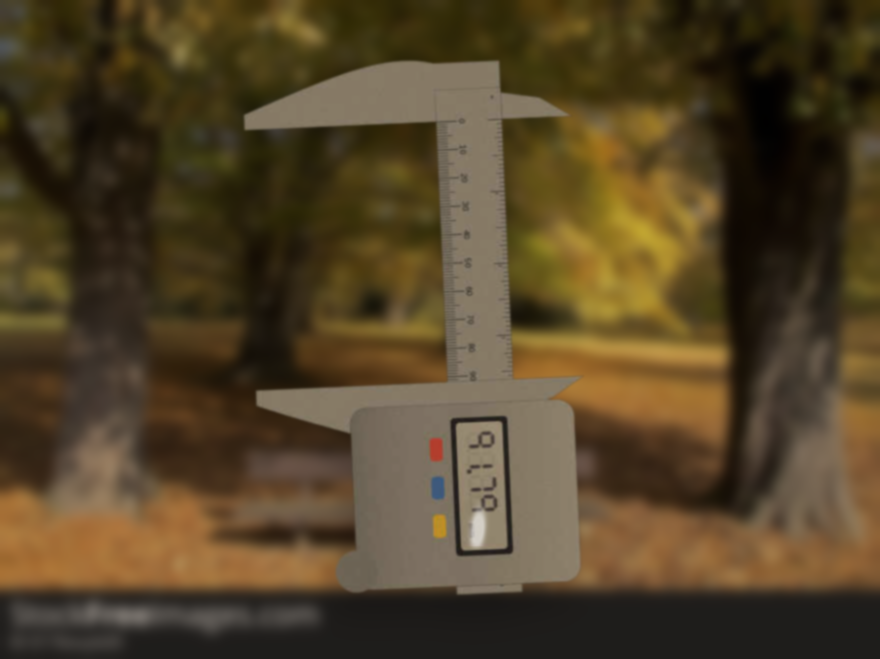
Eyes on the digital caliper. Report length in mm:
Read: 91.79 mm
